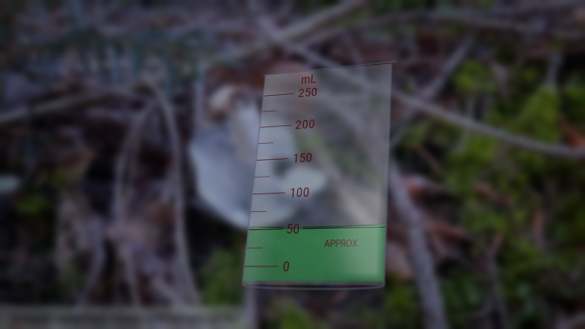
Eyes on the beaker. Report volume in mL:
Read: 50 mL
